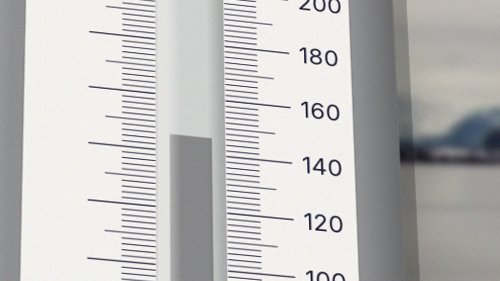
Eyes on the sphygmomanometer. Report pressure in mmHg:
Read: 146 mmHg
